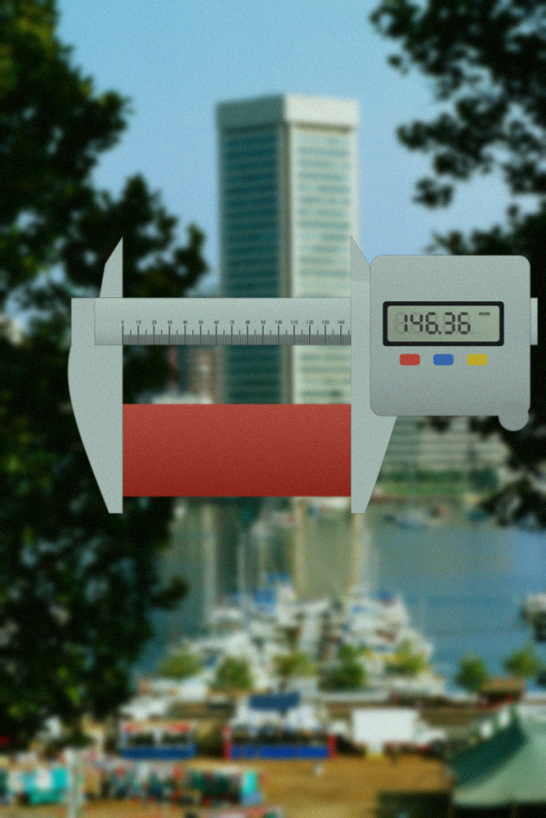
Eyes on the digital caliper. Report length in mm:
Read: 146.36 mm
